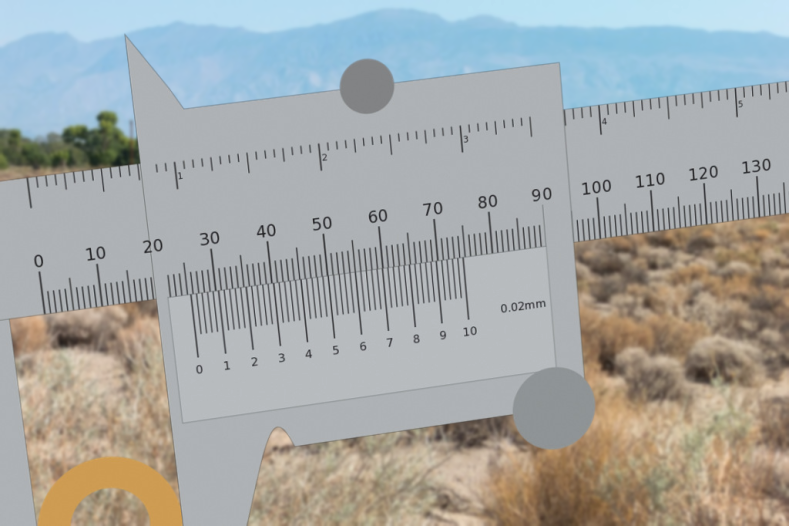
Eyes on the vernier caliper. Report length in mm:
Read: 25.6 mm
